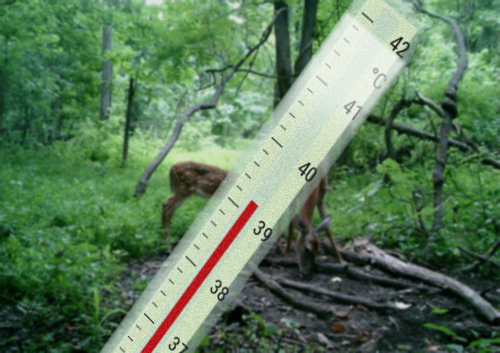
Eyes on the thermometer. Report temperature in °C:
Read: 39.2 °C
